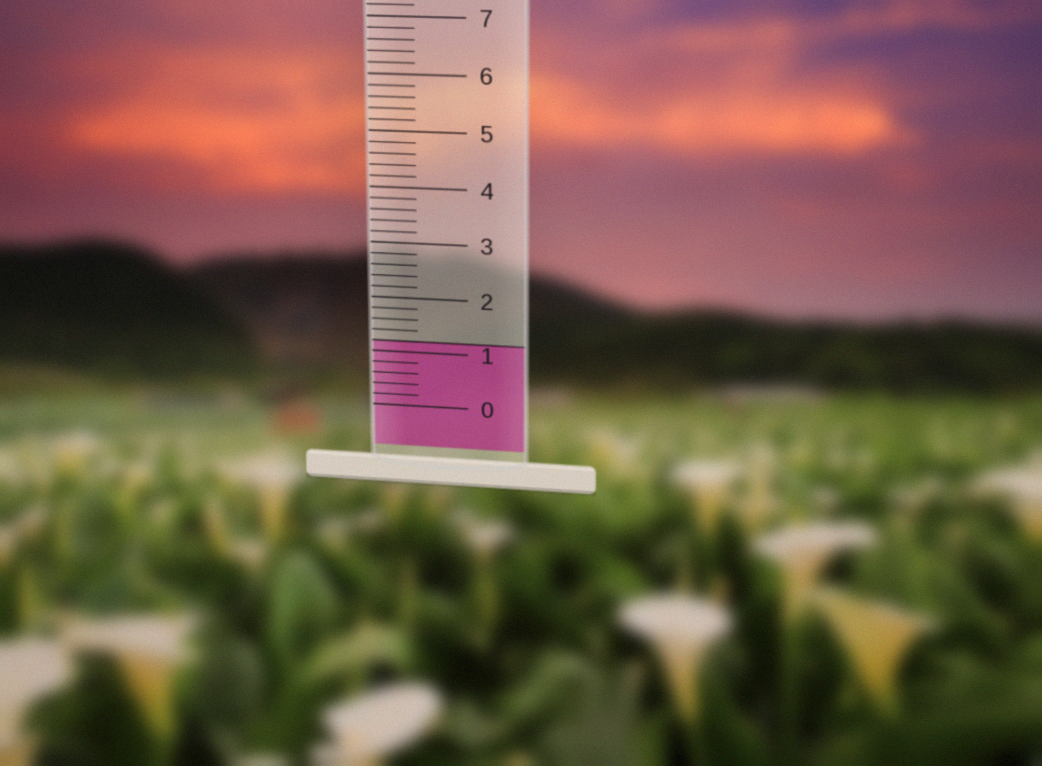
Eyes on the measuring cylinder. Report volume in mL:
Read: 1.2 mL
